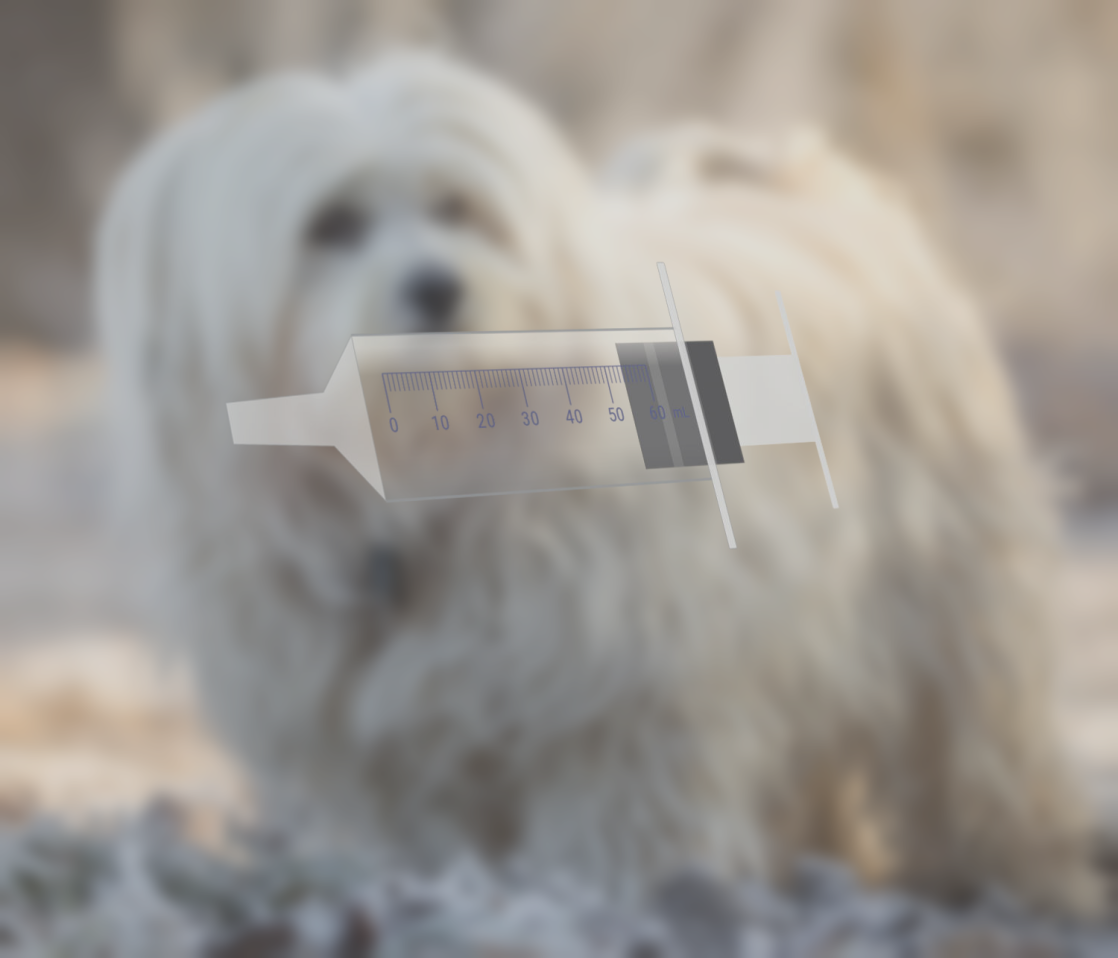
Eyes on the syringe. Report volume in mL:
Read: 54 mL
